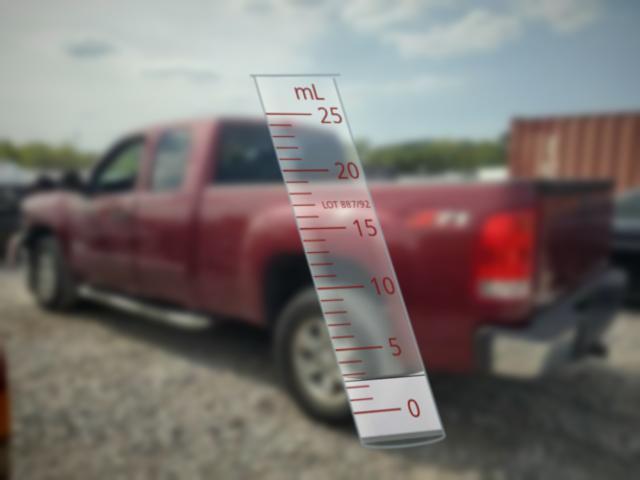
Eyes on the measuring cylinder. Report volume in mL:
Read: 2.5 mL
